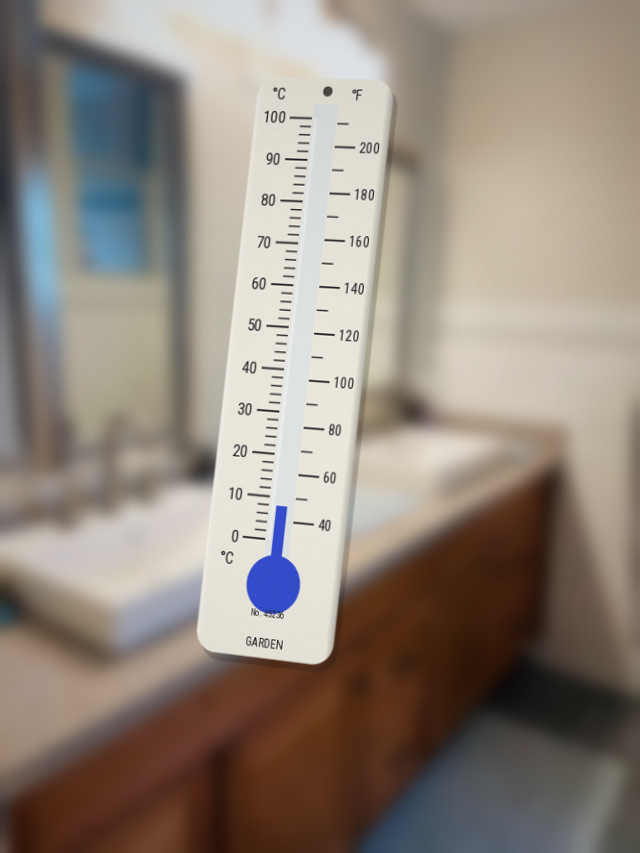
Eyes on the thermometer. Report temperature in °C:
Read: 8 °C
